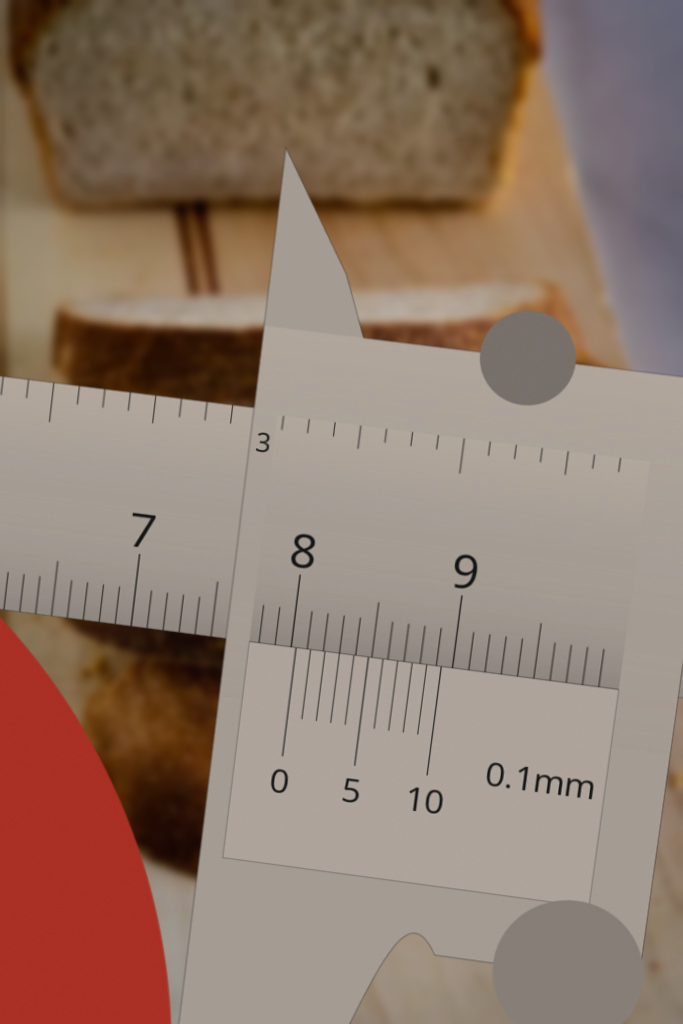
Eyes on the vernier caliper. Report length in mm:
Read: 80.3 mm
